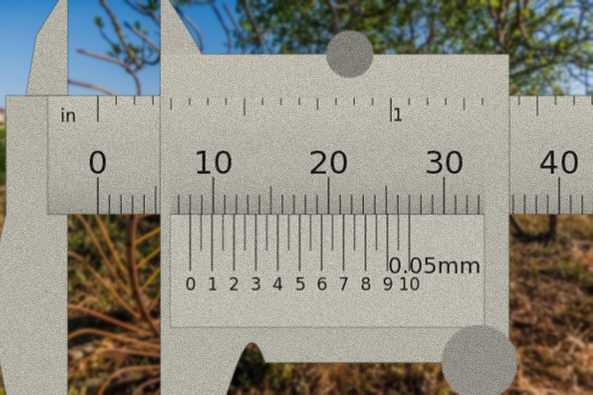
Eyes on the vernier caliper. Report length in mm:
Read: 8.0 mm
